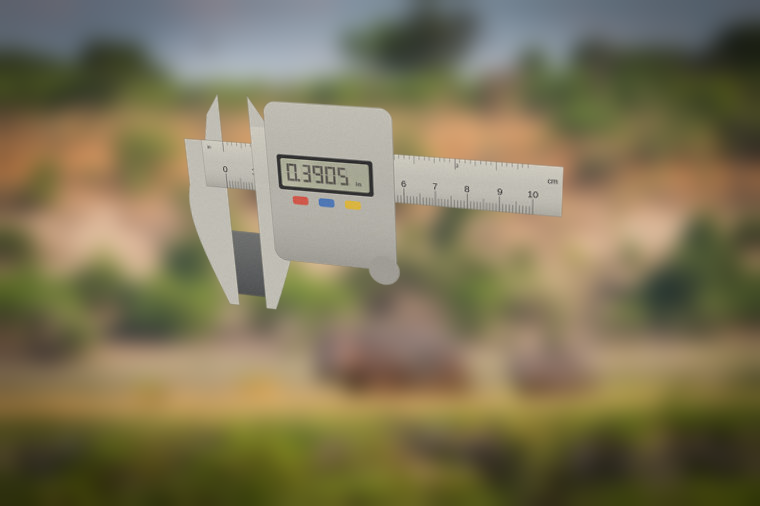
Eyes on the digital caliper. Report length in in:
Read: 0.3905 in
